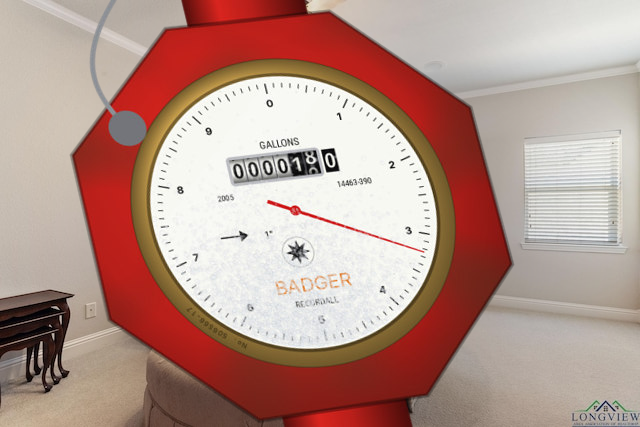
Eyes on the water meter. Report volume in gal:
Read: 183.2 gal
